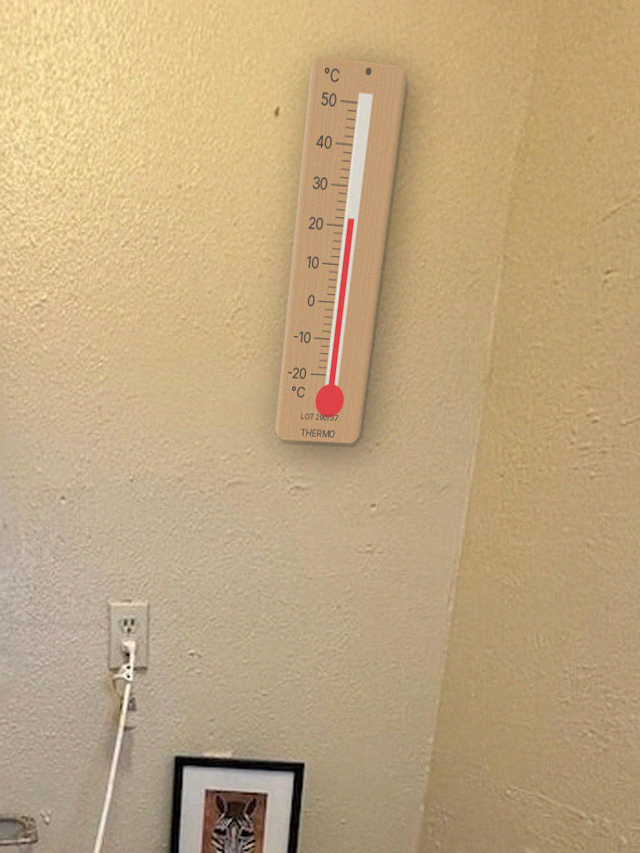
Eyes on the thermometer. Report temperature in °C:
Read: 22 °C
